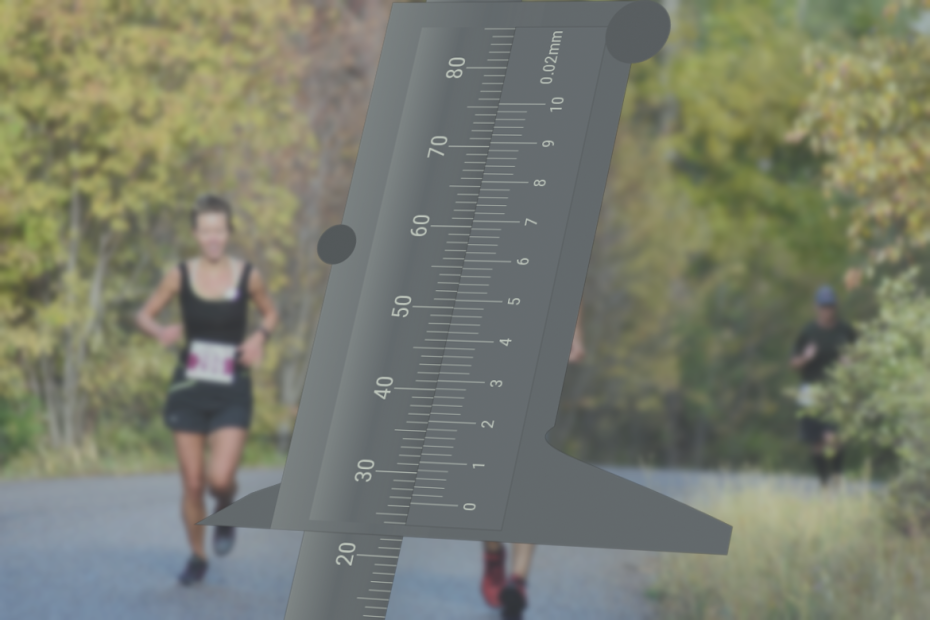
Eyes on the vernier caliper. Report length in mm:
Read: 26.4 mm
